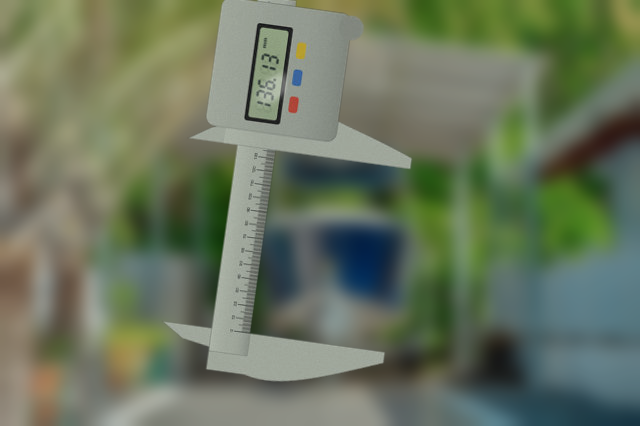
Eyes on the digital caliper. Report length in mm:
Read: 136.13 mm
